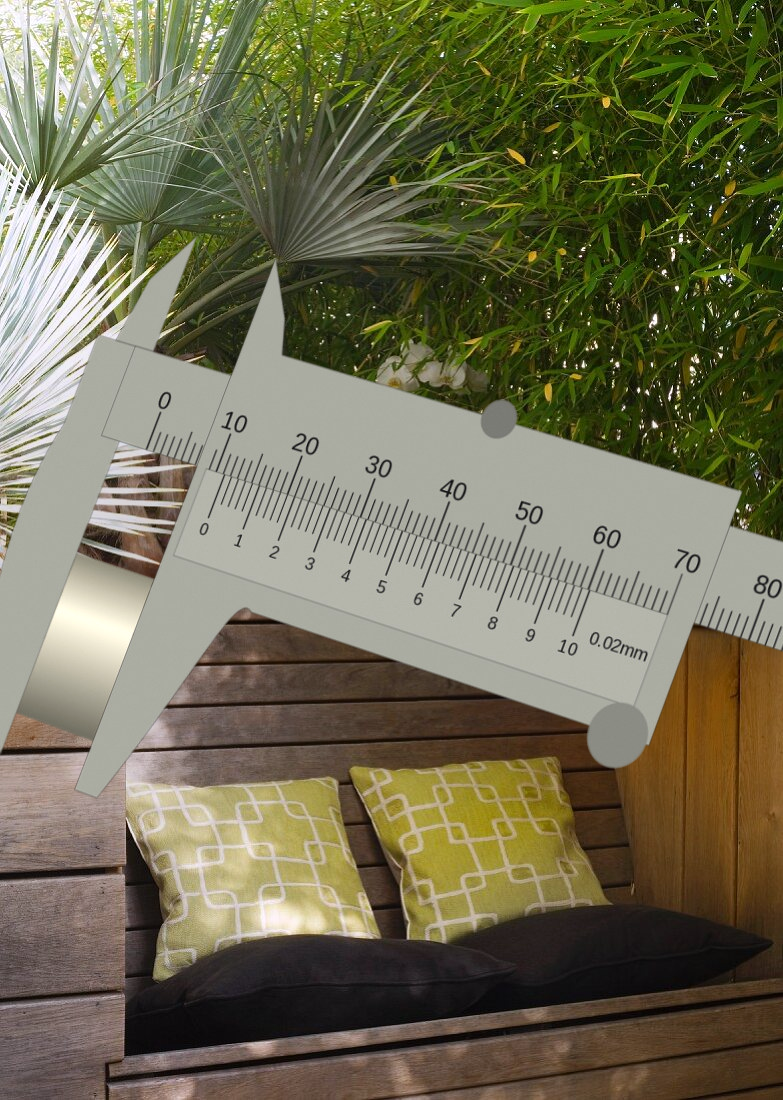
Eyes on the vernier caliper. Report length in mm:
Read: 11.2 mm
